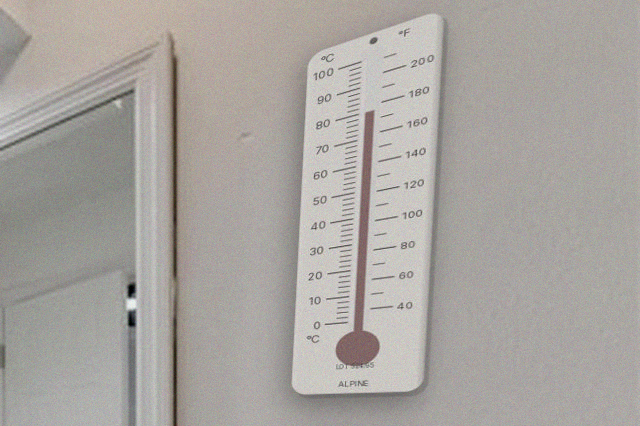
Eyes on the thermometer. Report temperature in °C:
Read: 80 °C
